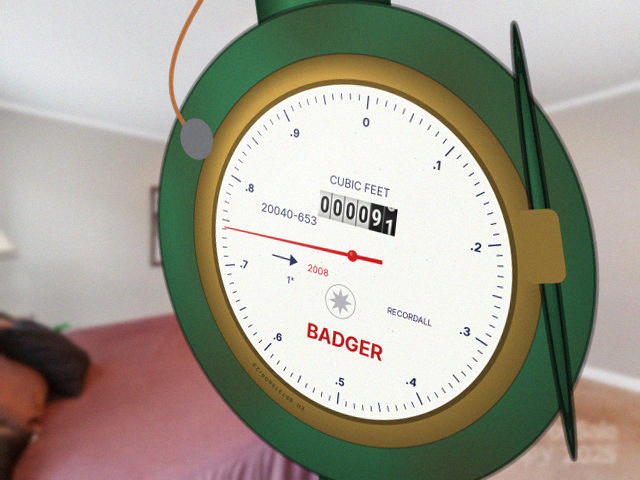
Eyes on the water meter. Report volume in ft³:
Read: 90.74 ft³
